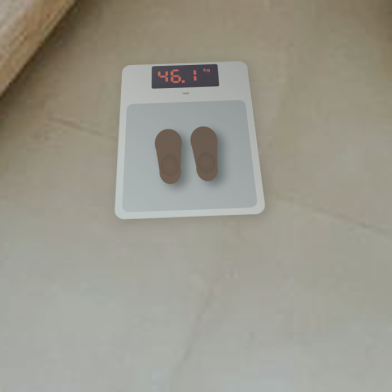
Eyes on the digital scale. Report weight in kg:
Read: 46.1 kg
